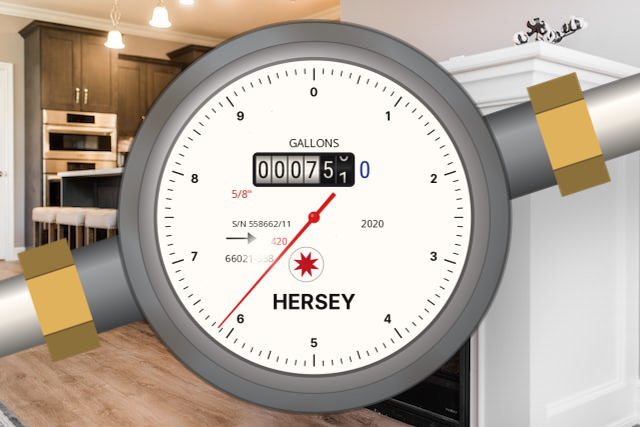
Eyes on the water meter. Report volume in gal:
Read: 7506.1 gal
